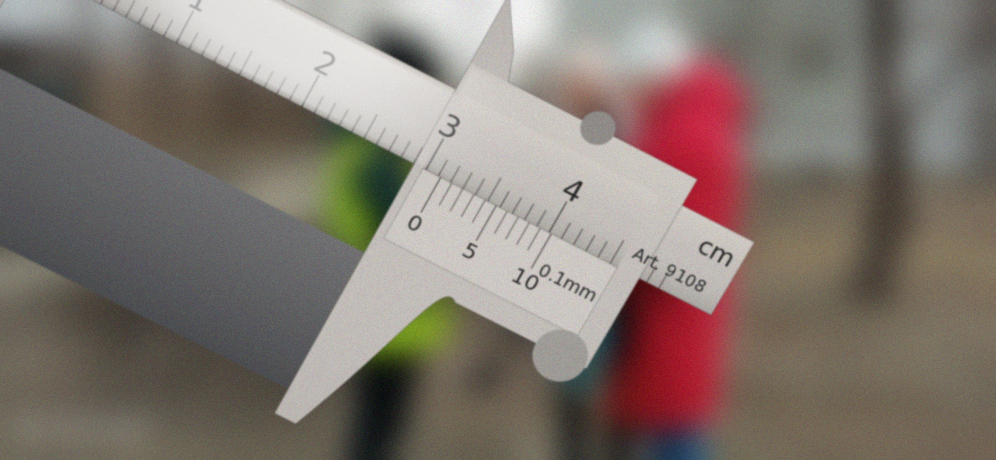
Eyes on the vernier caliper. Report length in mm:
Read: 31.2 mm
